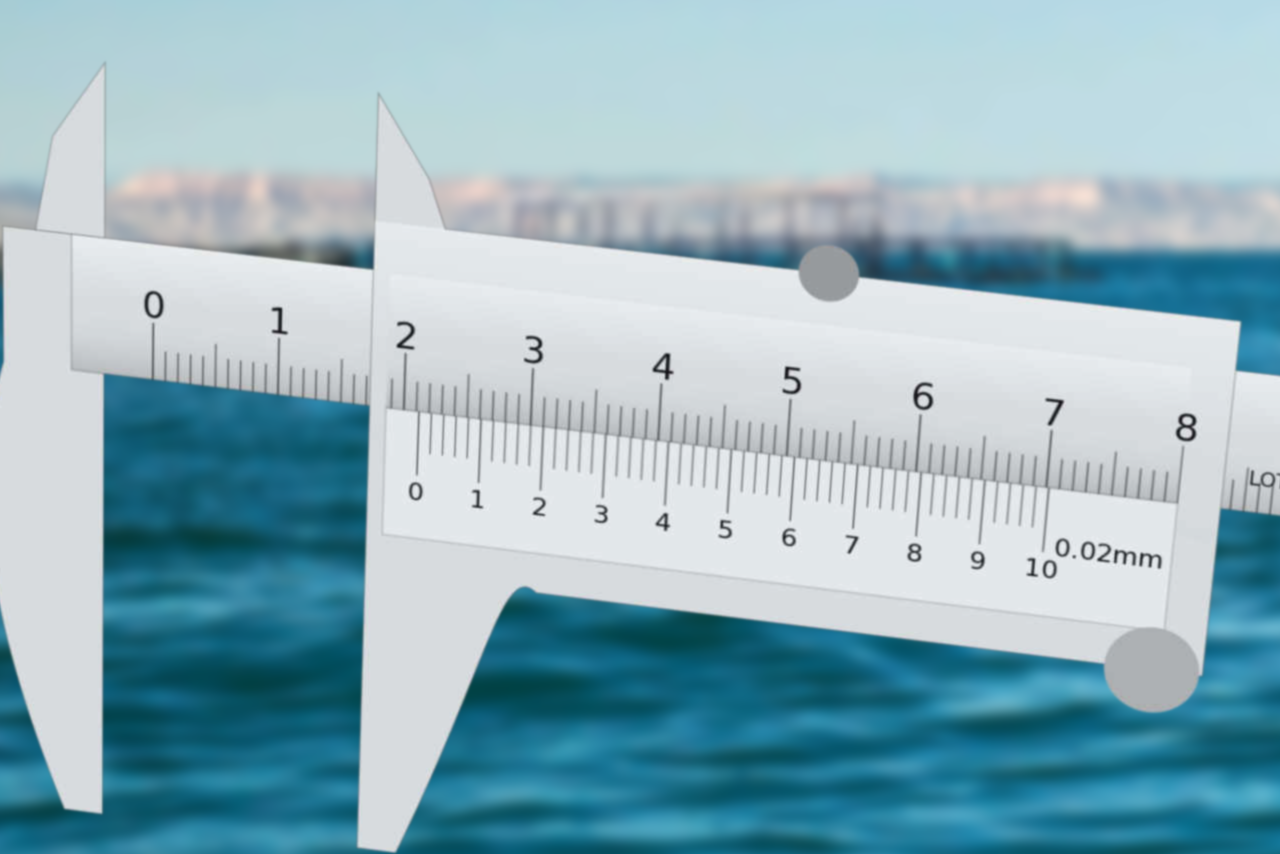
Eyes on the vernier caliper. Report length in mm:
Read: 21.2 mm
